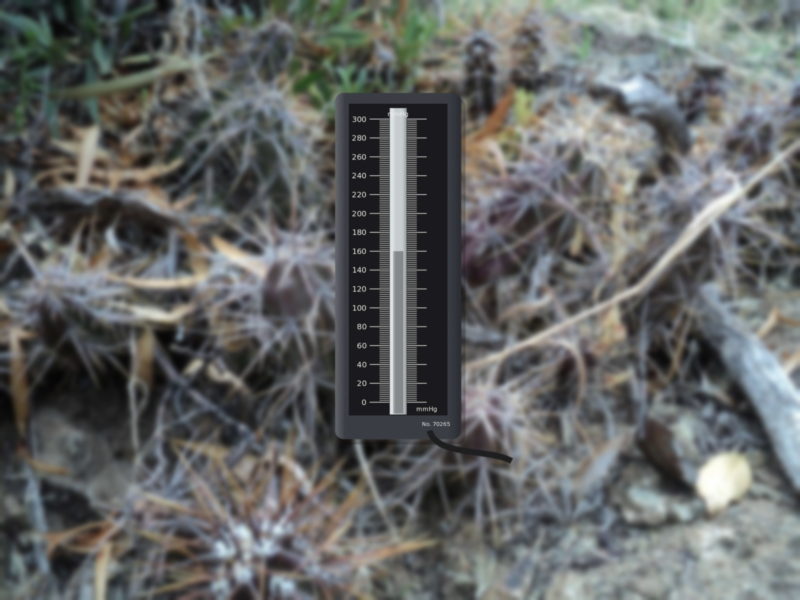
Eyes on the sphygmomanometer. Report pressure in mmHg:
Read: 160 mmHg
